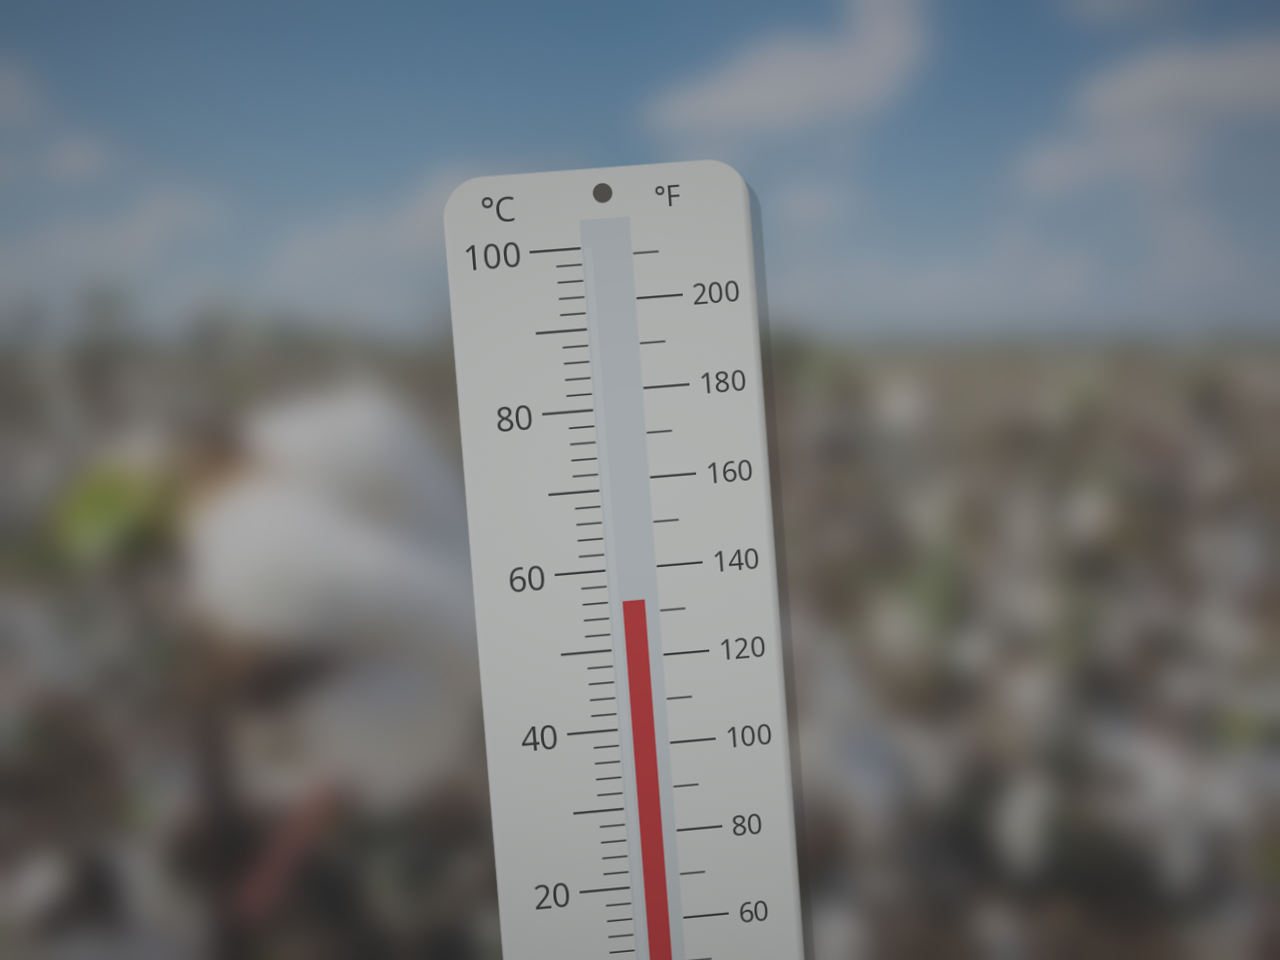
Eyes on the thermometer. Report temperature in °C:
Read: 56 °C
